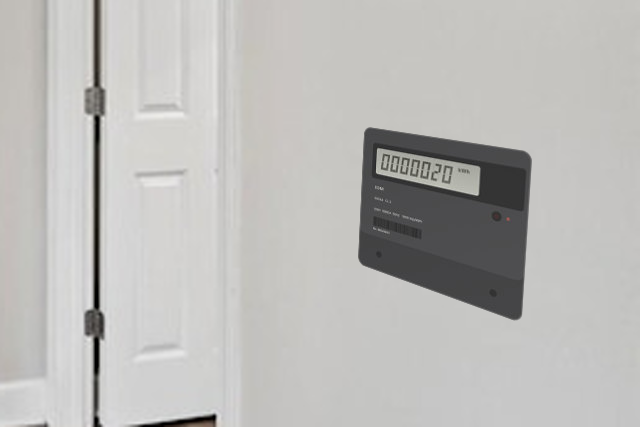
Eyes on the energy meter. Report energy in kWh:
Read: 20 kWh
